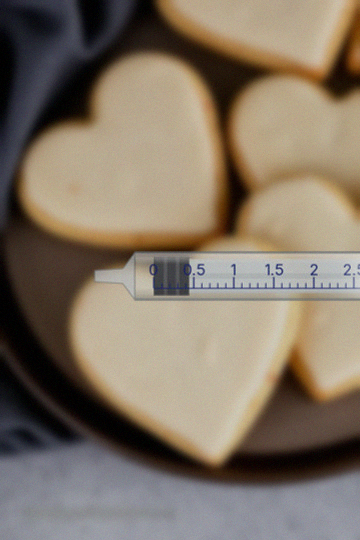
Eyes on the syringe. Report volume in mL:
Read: 0 mL
